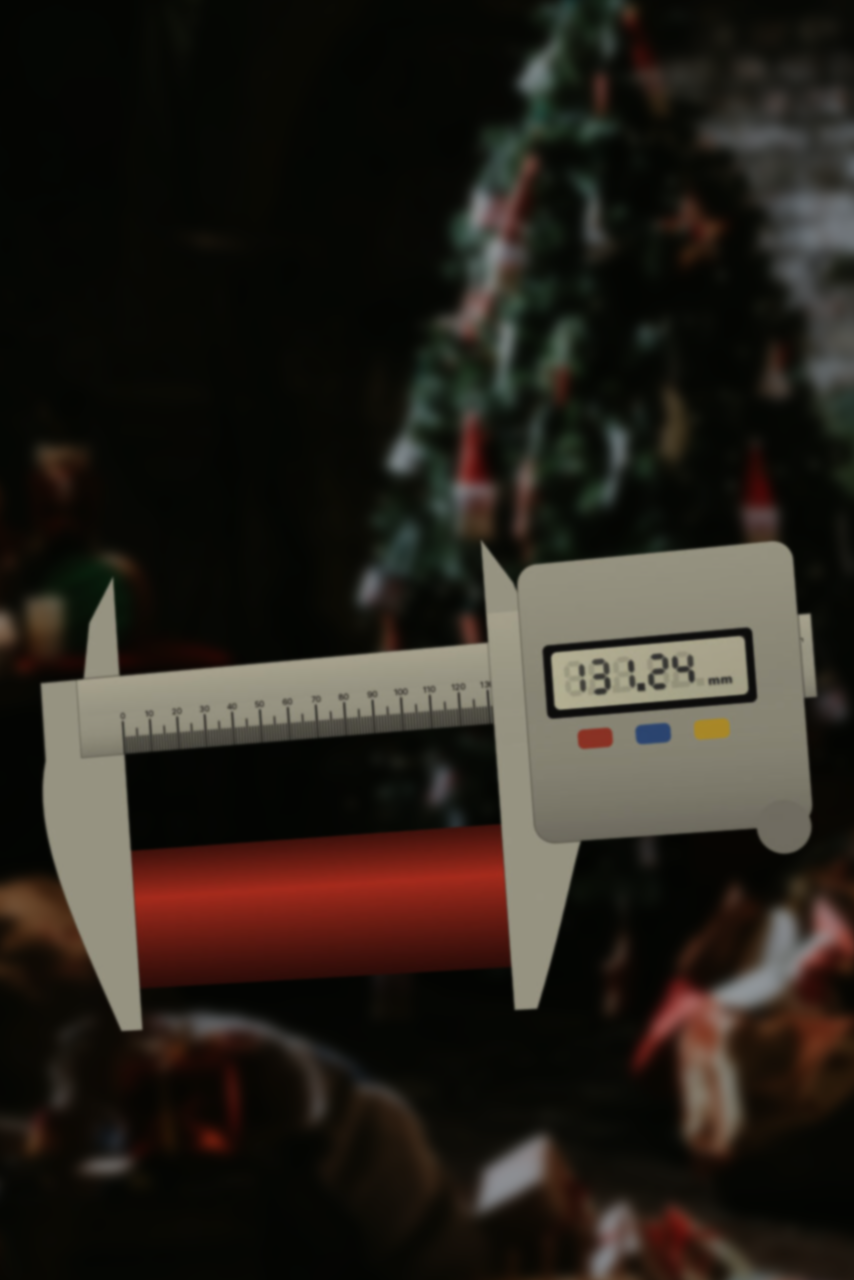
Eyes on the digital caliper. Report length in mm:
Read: 131.24 mm
